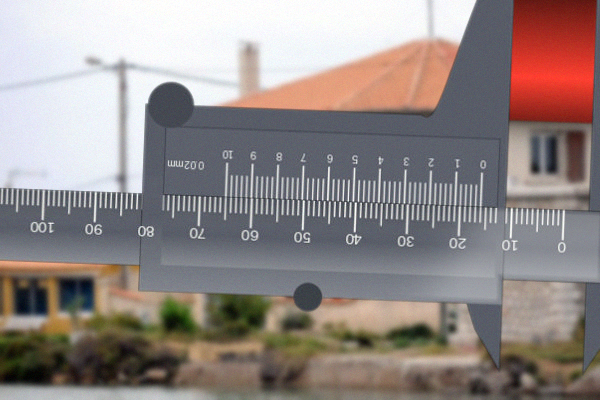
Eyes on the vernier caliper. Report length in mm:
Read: 16.0 mm
